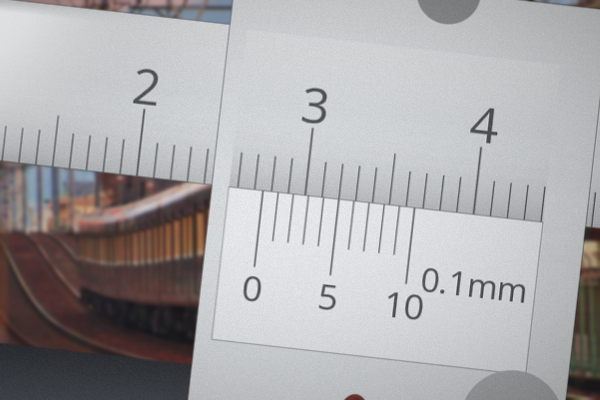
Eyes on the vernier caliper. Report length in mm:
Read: 27.5 mm
